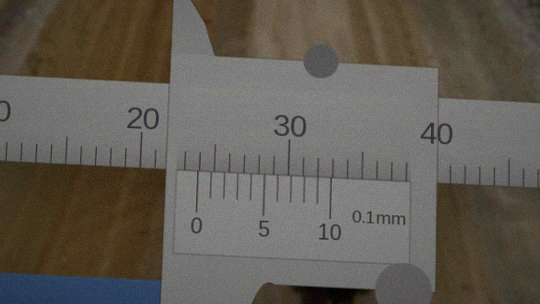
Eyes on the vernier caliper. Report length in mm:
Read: 23.9 mm
